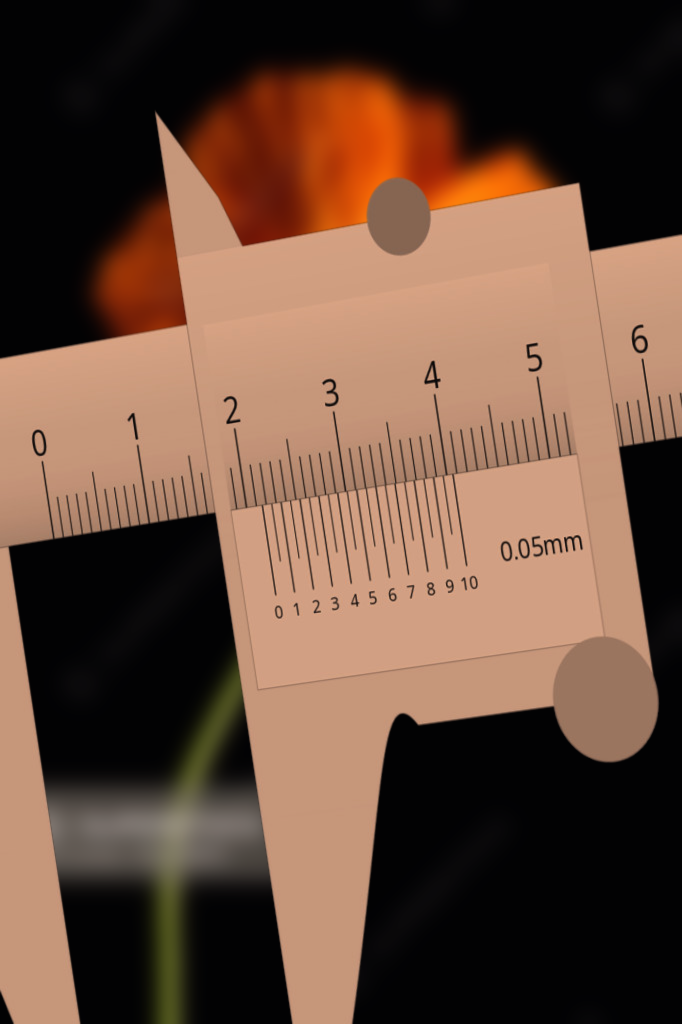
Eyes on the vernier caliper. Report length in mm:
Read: 21.6 mm
